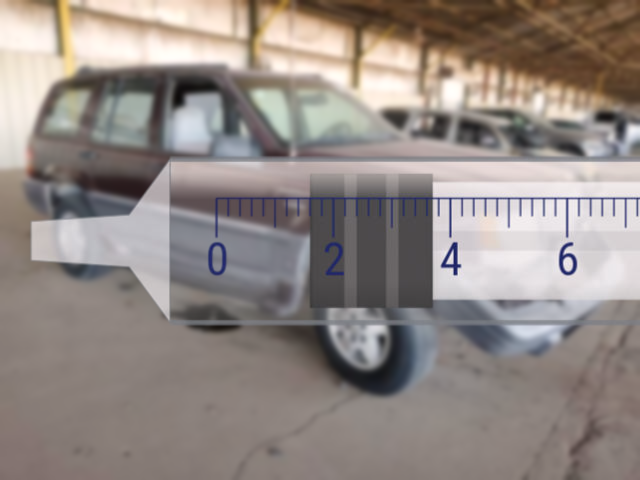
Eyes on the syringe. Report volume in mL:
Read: 1.6 mL
